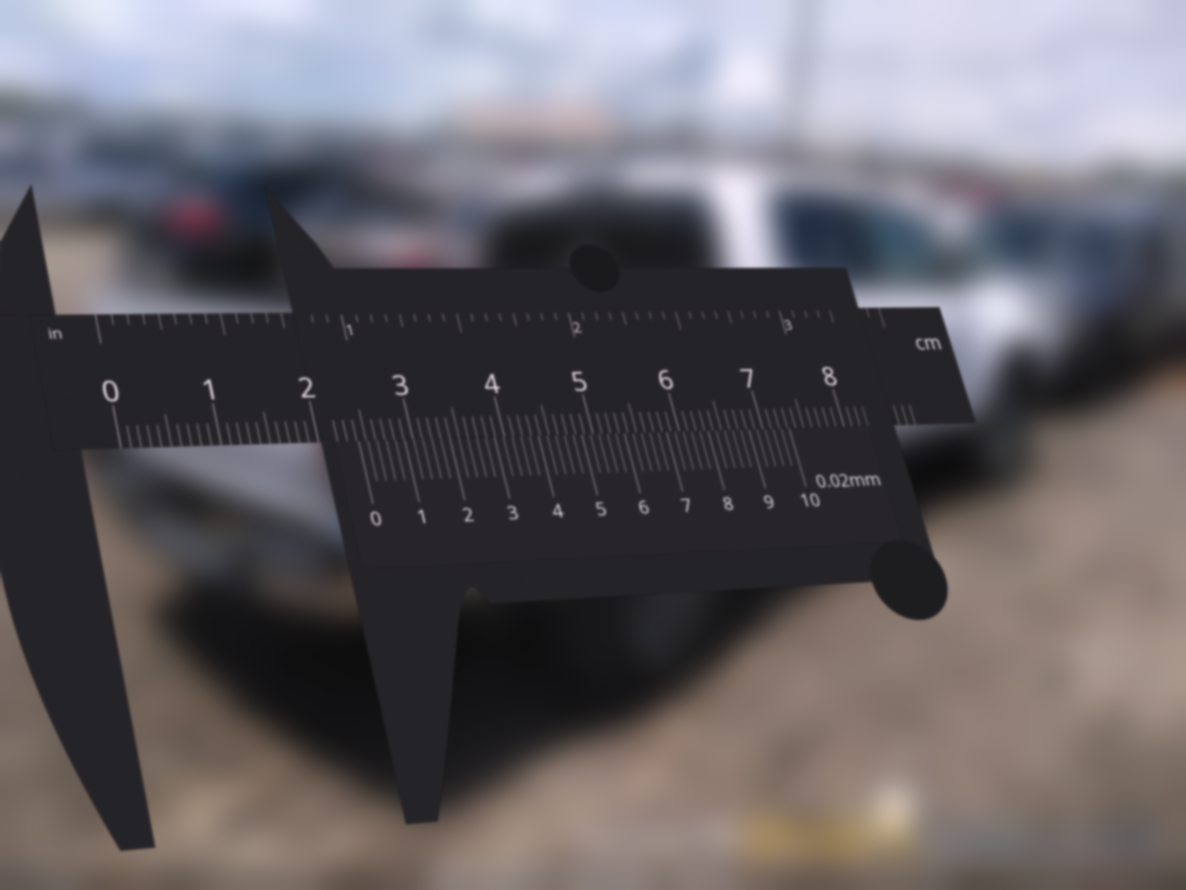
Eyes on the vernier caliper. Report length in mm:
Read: 24.2 mm
